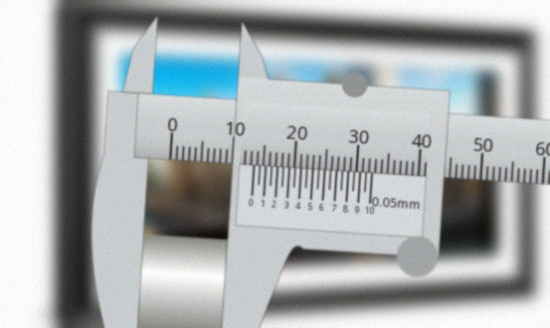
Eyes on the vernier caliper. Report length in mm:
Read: 13.5 mm
